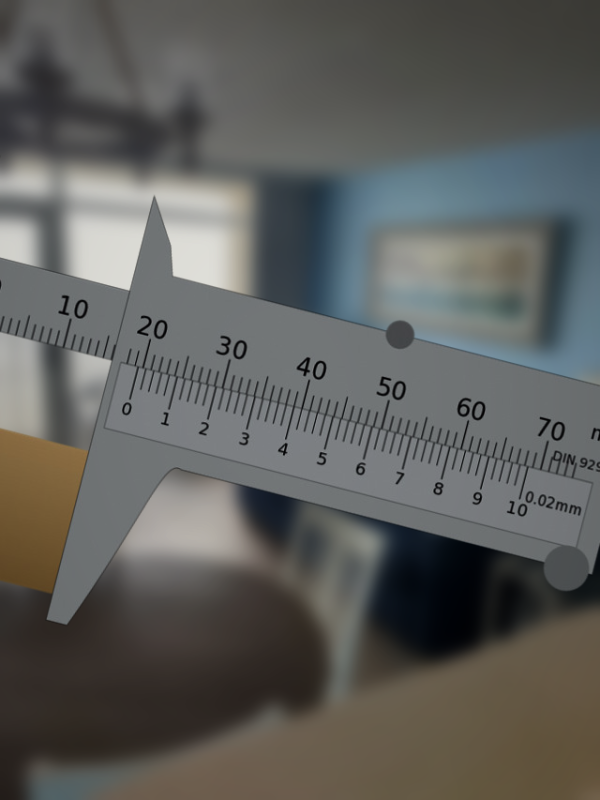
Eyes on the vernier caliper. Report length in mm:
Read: 19.4 mm
